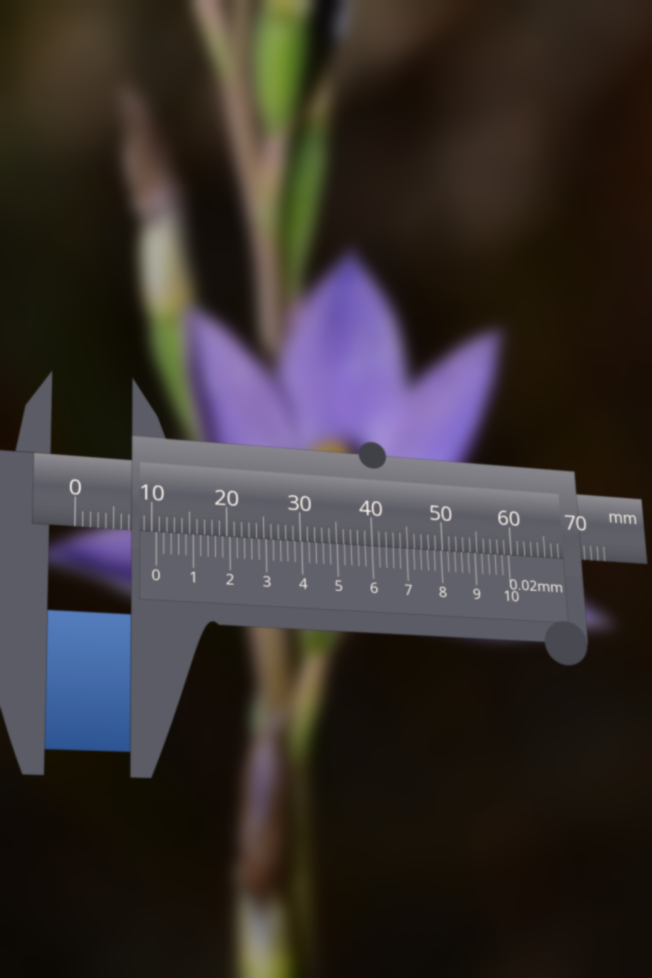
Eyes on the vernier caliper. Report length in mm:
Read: 10.6 mm
